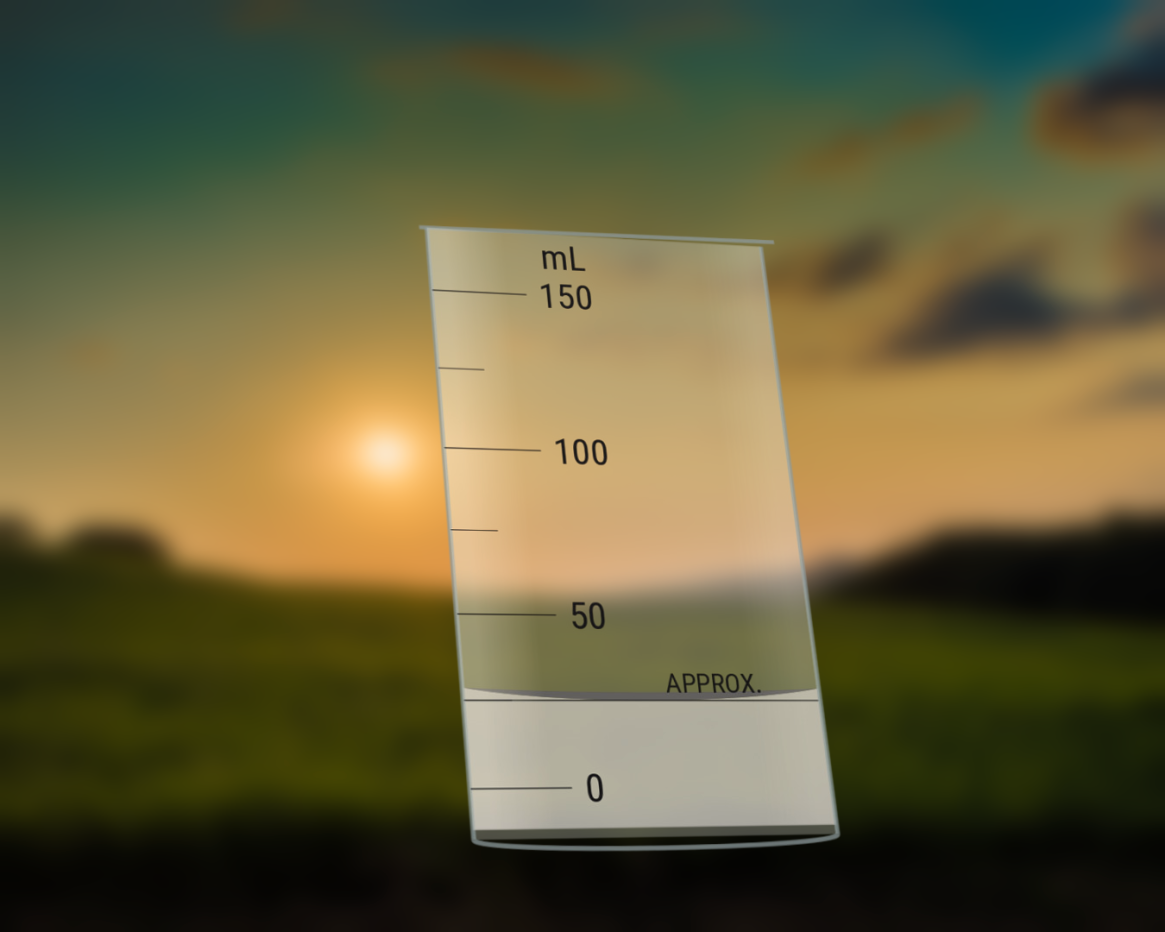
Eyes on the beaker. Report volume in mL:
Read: 25 mL
